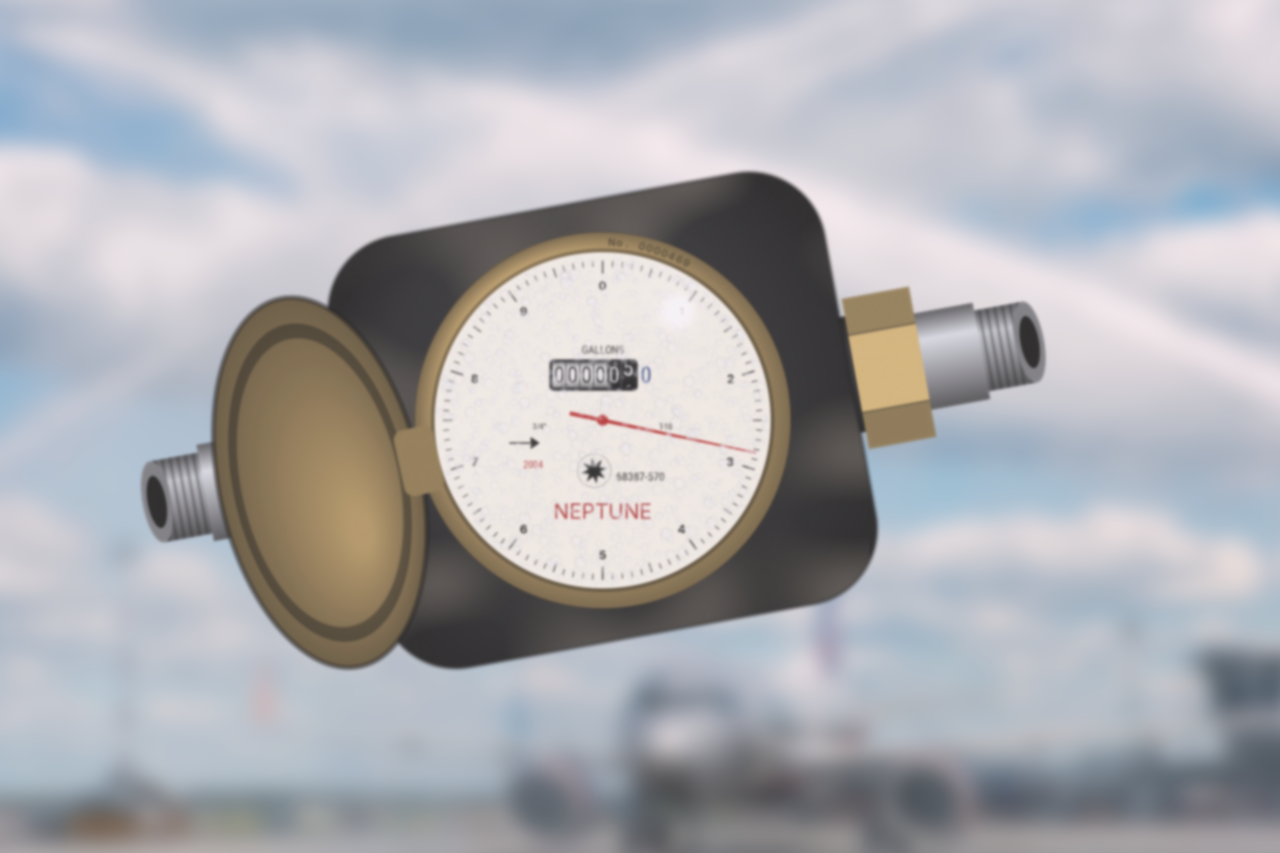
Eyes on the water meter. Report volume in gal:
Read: 52.8 gal
